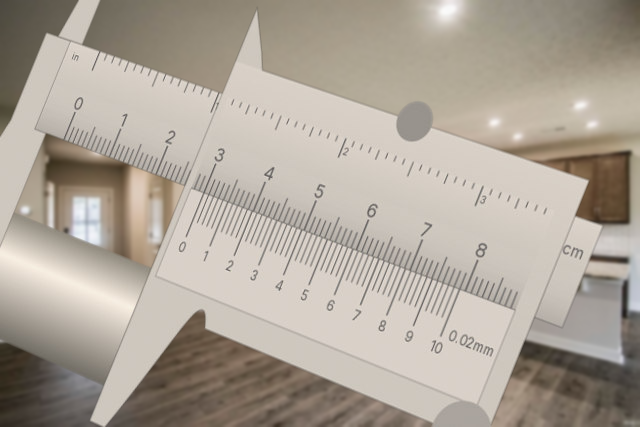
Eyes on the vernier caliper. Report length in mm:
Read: 30.0 mm
